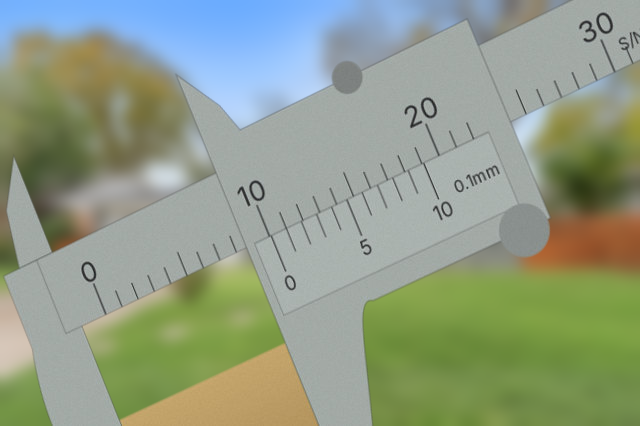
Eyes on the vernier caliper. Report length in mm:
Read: 10.1 mm
